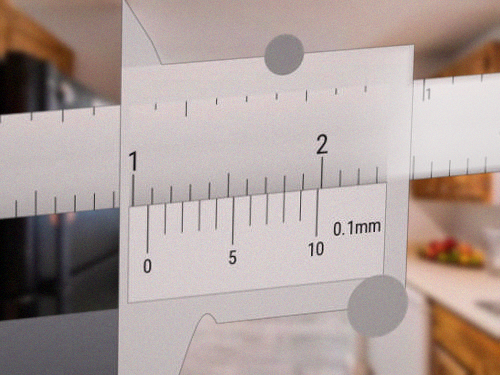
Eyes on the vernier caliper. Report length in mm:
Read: 10.8 mm
